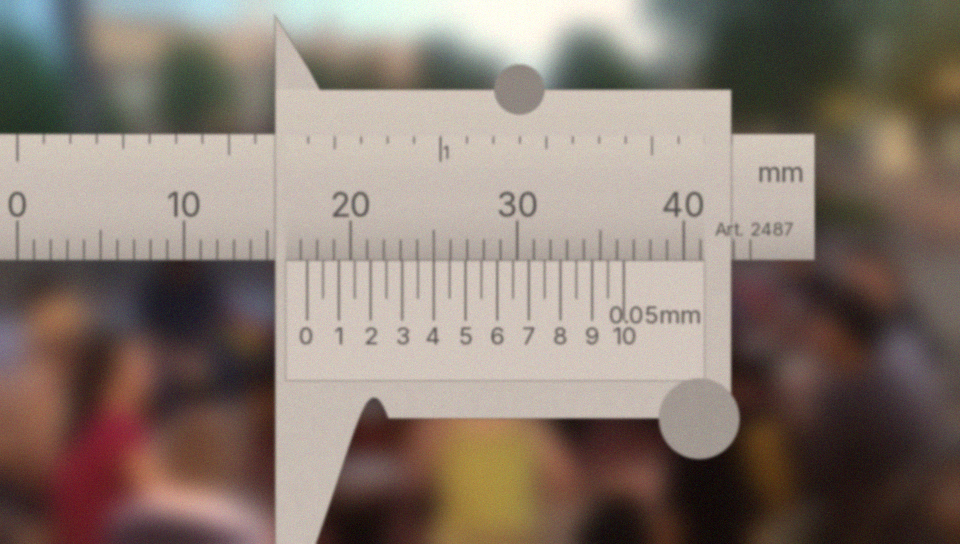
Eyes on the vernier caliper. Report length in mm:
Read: 17.4 mm
